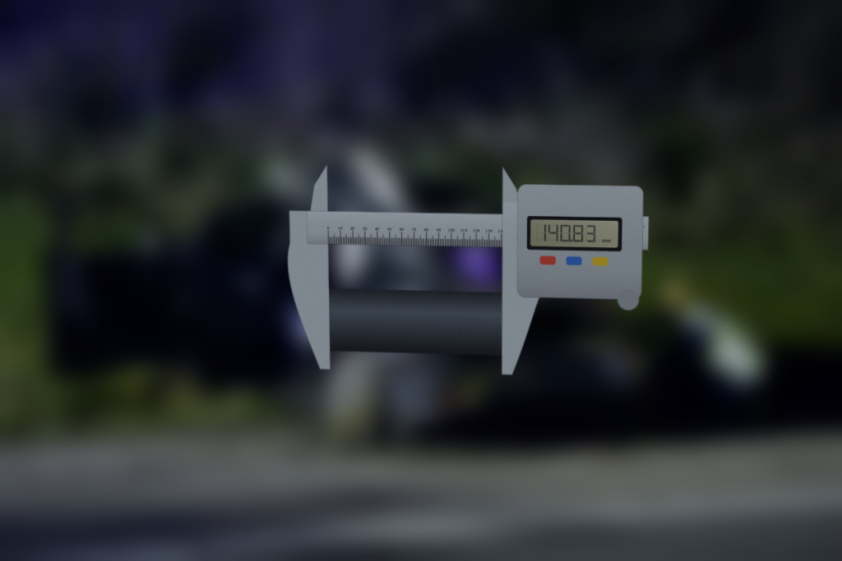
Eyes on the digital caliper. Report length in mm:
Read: 140.83 mm
